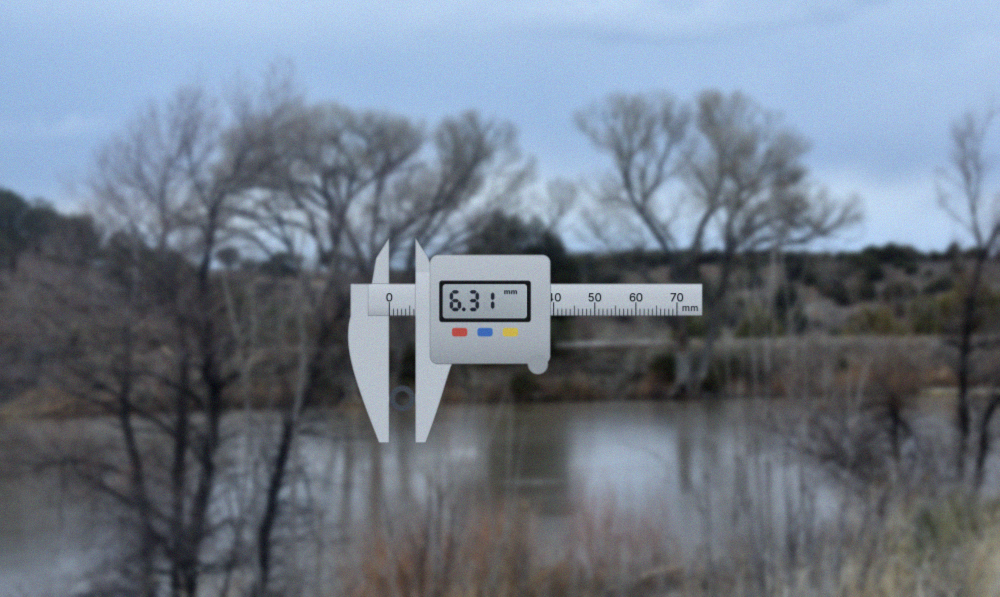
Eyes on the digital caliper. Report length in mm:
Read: 6.31 mm
